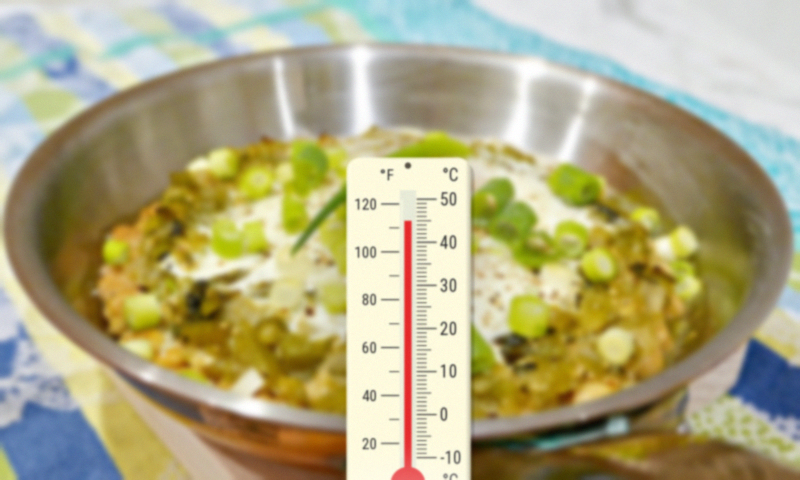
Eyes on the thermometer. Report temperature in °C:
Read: 45 °C
